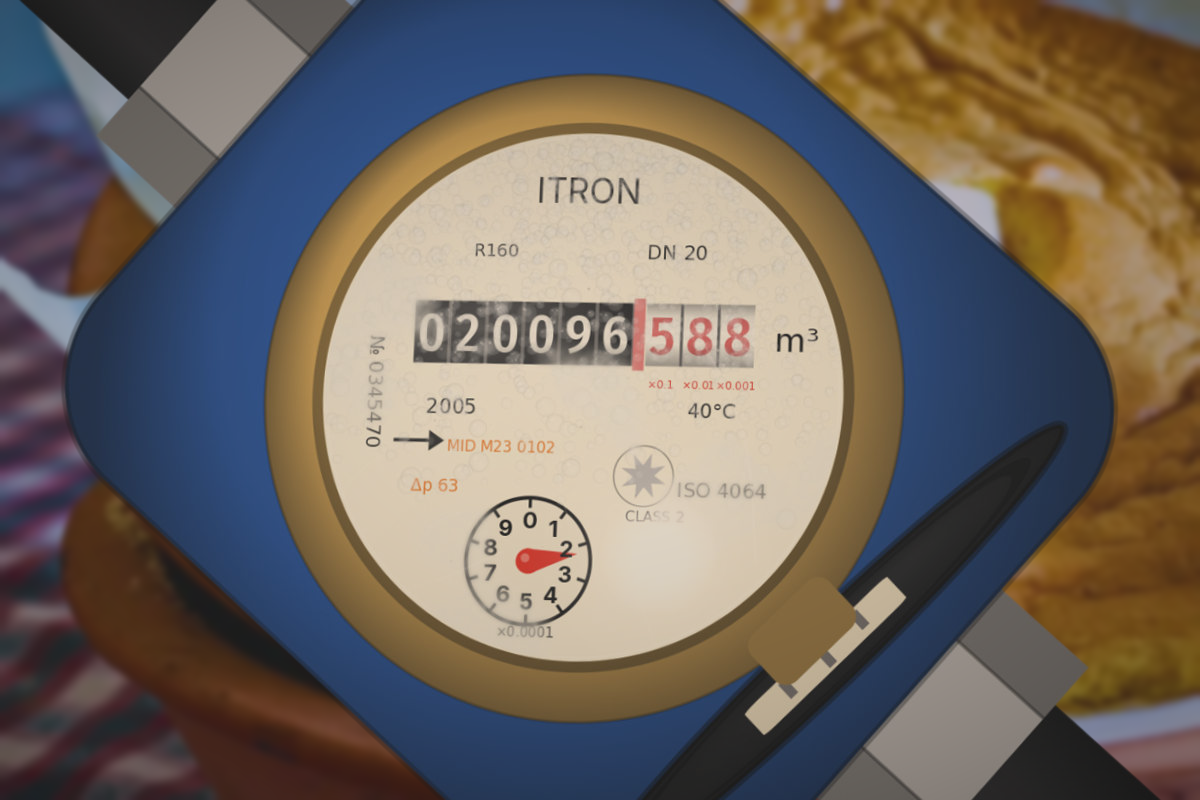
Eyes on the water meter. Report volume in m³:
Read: 20096.5882 m³
